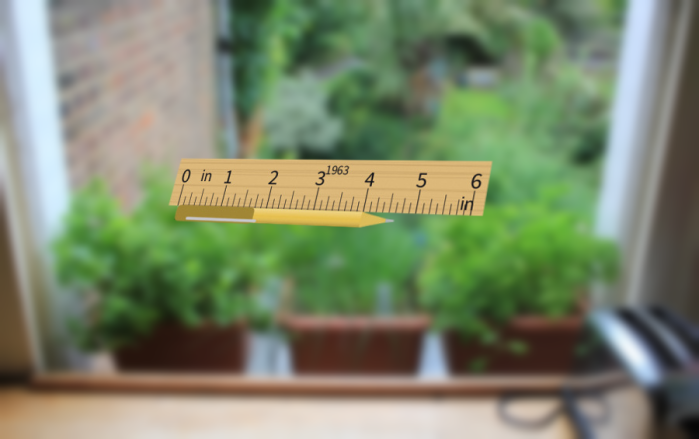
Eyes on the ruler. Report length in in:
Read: 4.625 in
